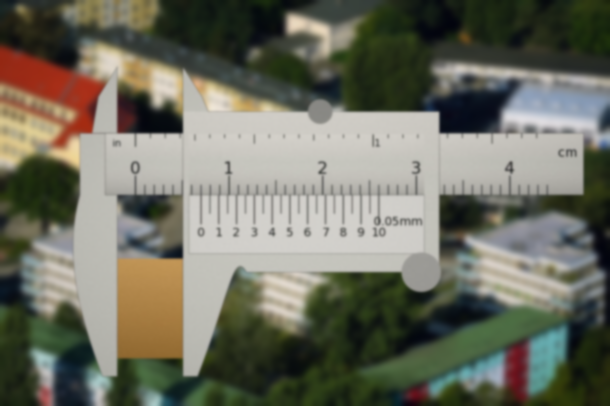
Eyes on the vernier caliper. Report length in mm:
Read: 7.0 mm
